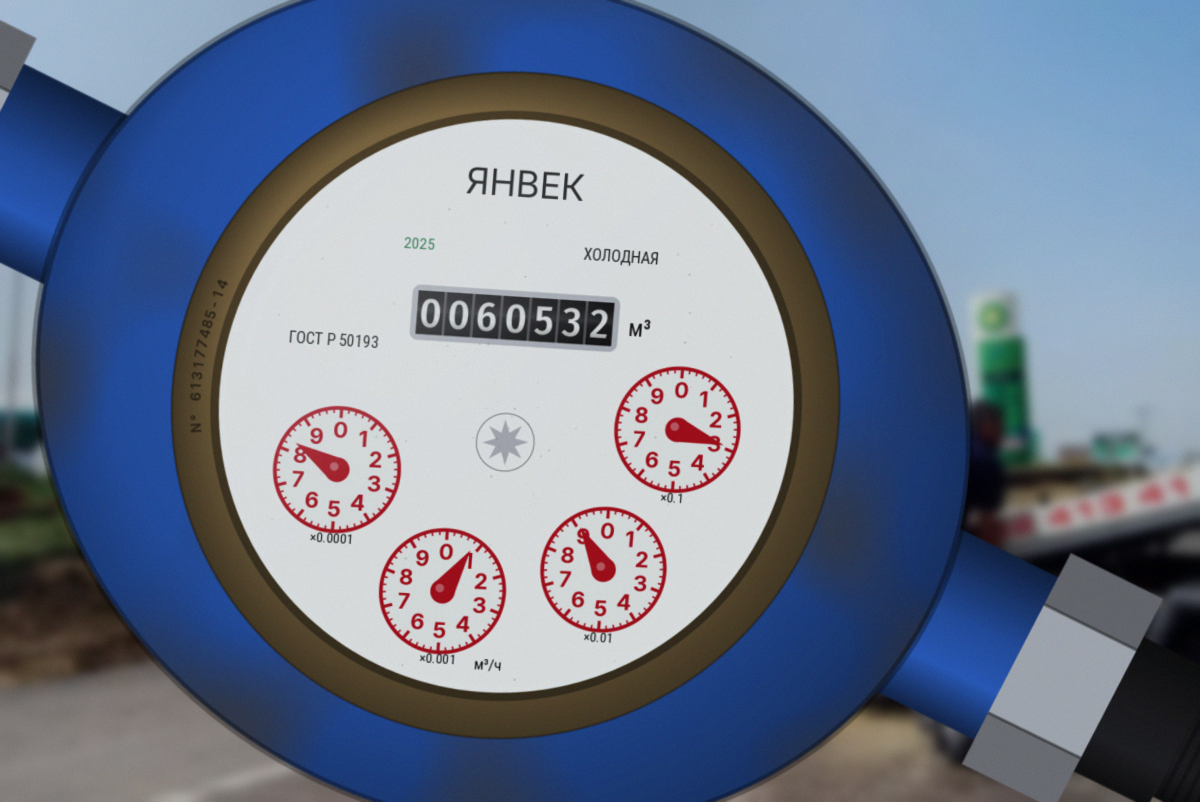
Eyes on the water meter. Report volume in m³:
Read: 60532.2908 m³
